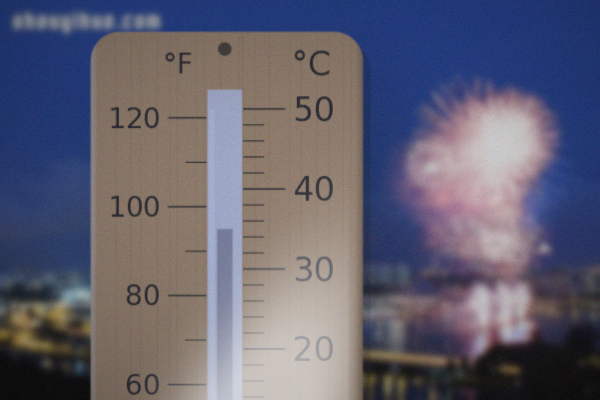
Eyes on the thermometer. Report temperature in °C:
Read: 35 °C
